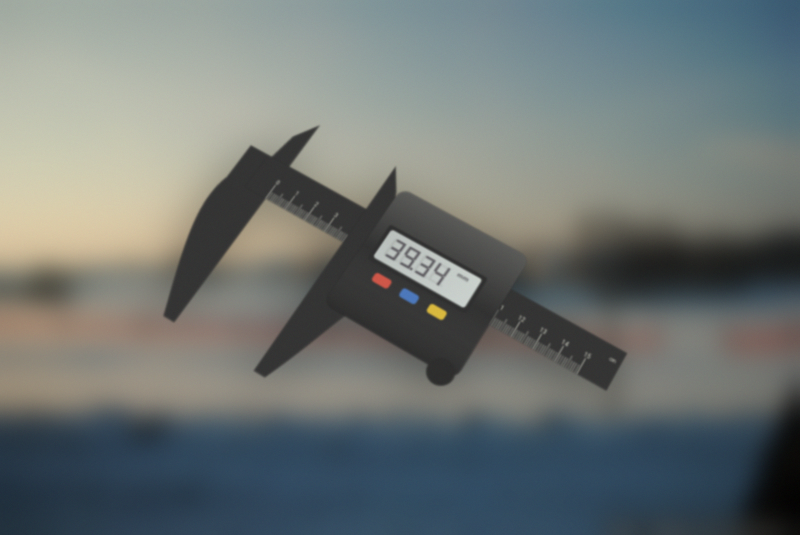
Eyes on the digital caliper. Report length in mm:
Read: 39.34 mm
